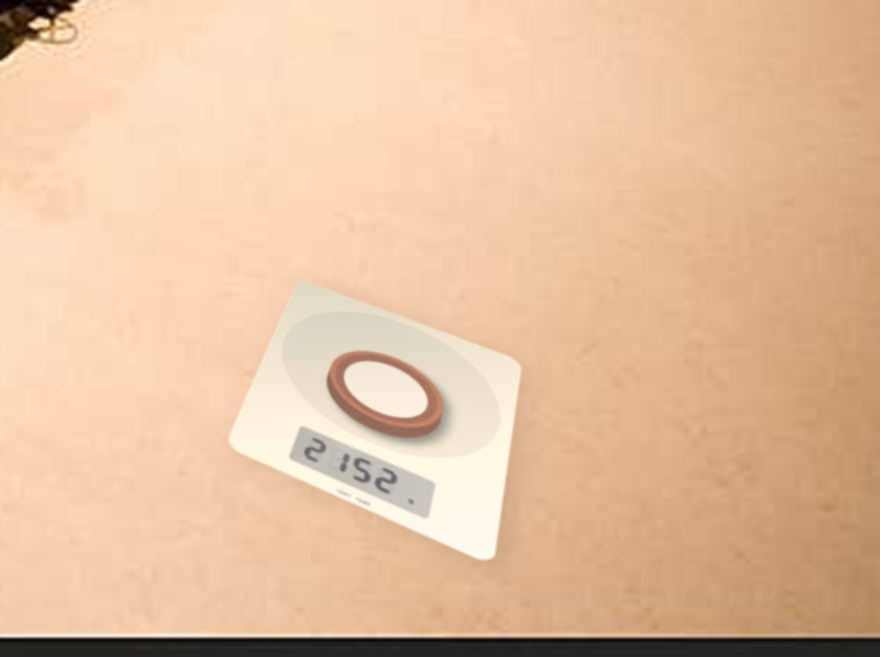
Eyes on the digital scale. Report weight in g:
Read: 2152 g
